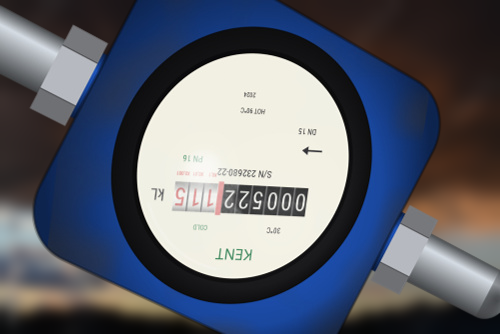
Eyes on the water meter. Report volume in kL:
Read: 522.115 kL
